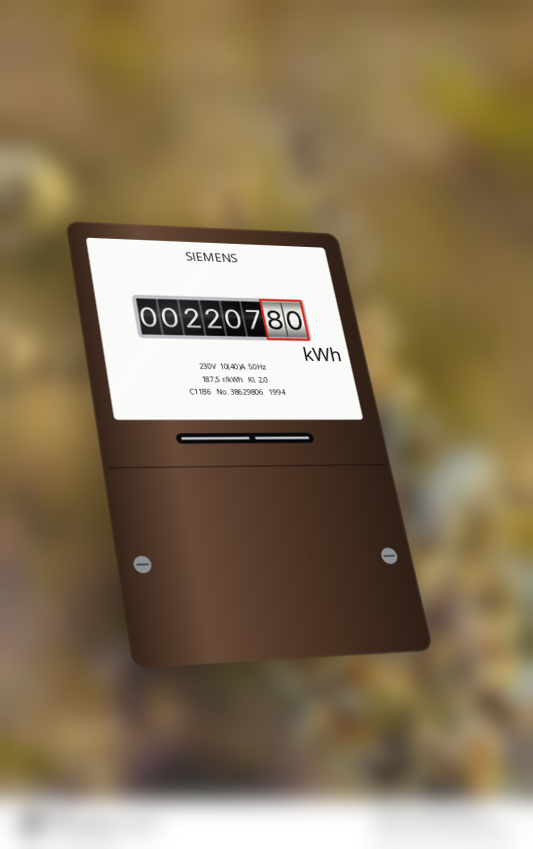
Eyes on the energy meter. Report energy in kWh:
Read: 2207.80 kWh
